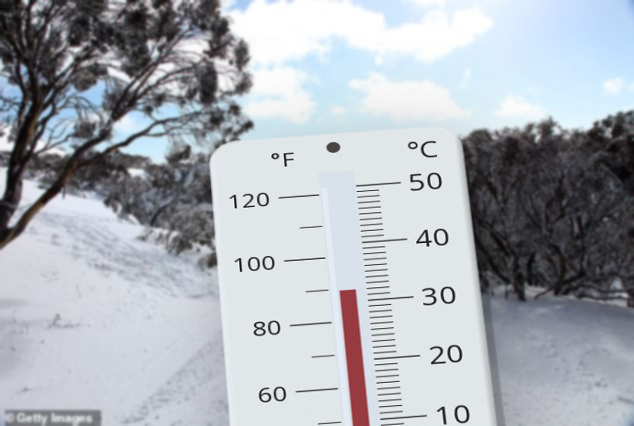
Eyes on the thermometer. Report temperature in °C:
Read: 32 °C
